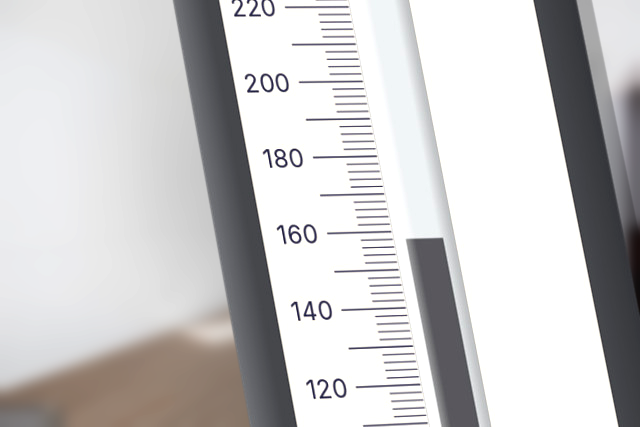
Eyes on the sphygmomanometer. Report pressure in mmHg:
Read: 158 mmHg
